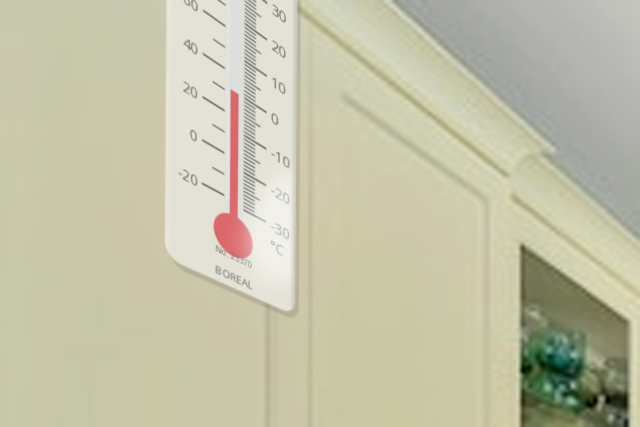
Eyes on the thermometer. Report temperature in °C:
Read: 0 °C
